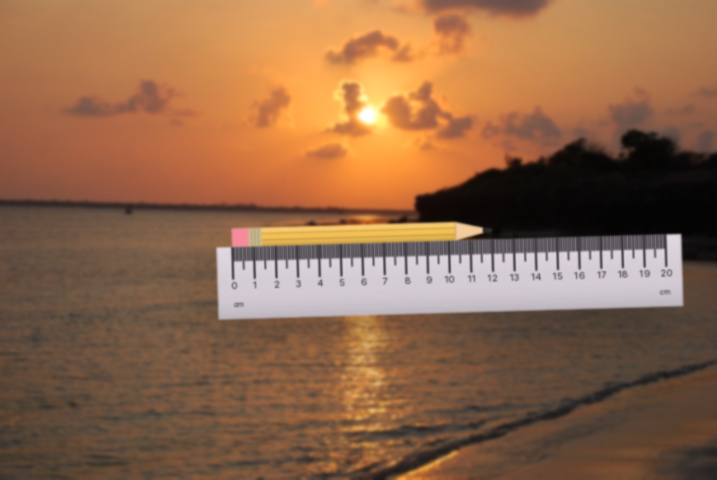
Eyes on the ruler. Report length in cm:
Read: 12 cm
